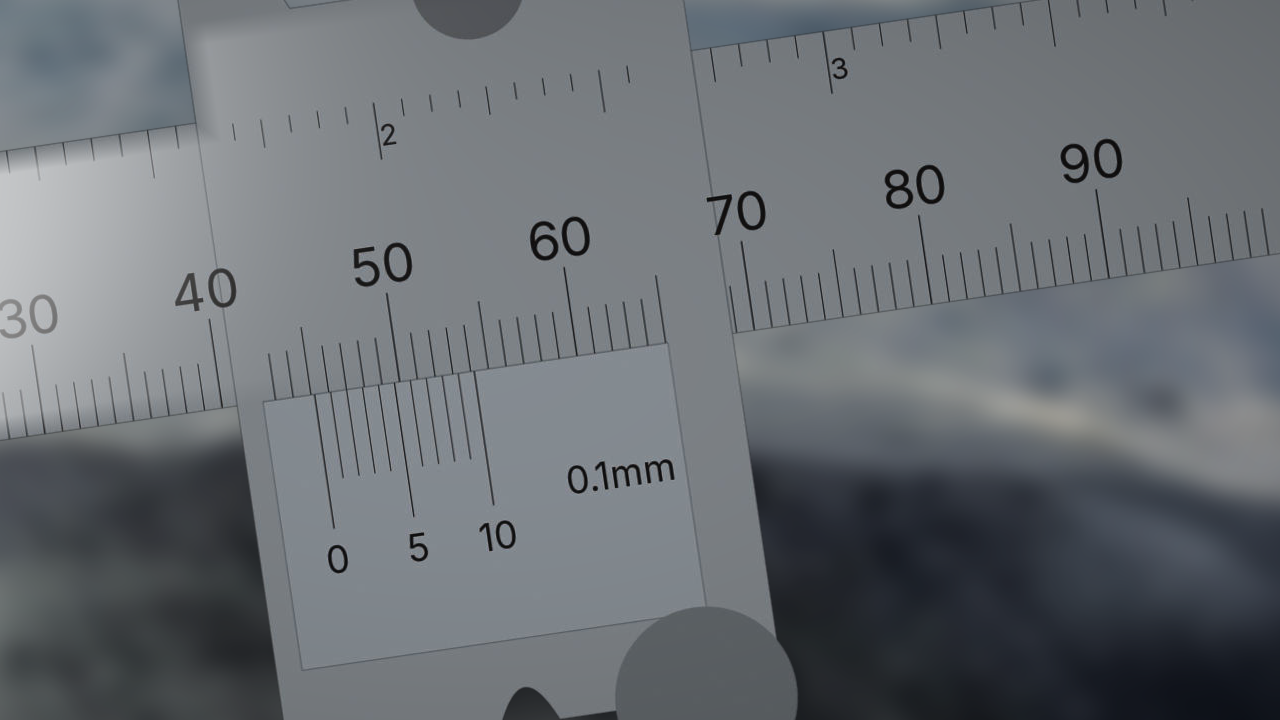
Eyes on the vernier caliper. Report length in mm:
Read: 45.2 mm
